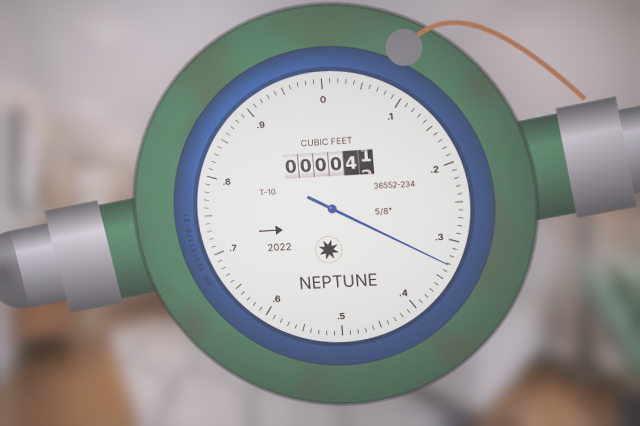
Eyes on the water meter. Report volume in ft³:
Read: 41.33 ft³
